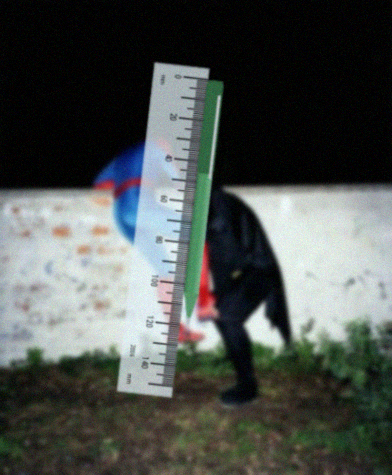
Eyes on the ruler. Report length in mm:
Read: 120 mm
